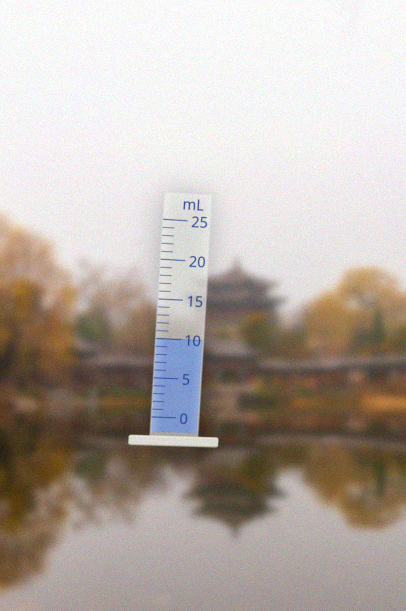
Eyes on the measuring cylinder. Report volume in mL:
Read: 10 mL
